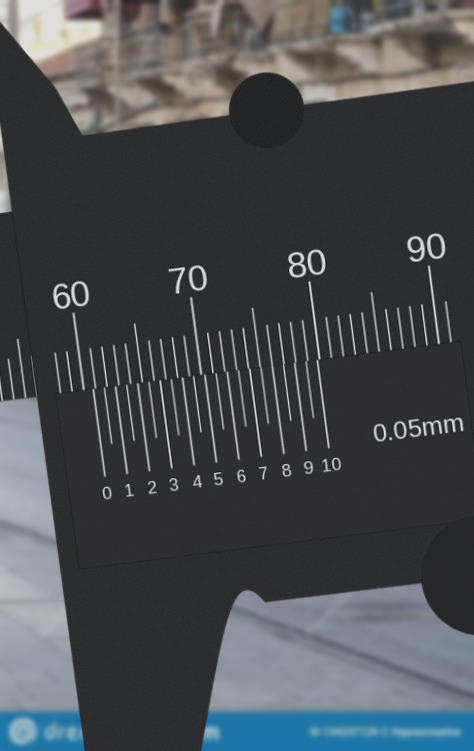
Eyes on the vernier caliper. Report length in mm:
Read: 60.8 mm
